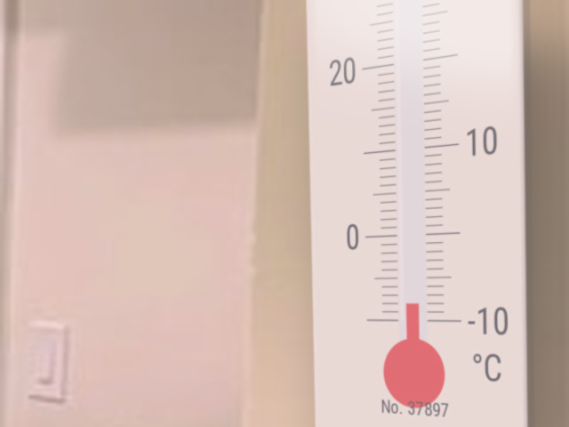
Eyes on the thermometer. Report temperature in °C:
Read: -8 °C
